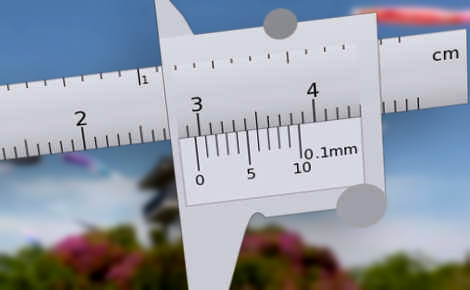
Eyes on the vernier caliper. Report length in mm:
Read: 29.6 mm
